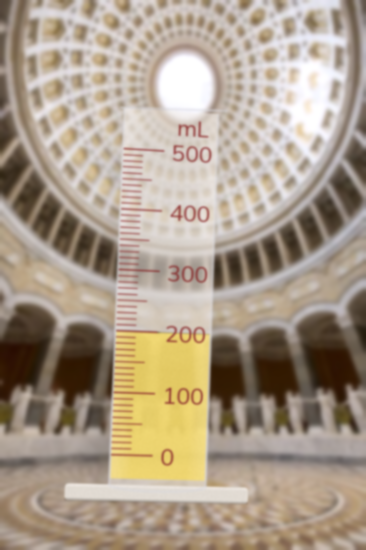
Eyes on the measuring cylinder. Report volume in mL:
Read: 200 mL
